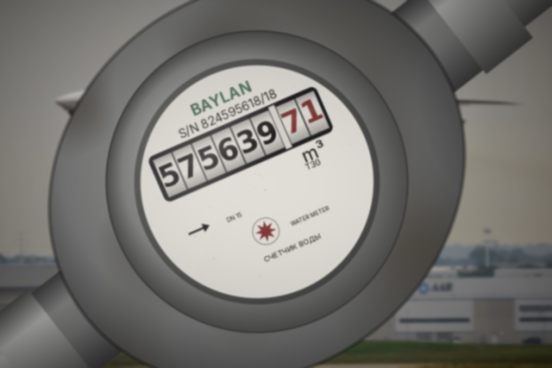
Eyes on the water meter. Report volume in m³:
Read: 575639.71 m³
